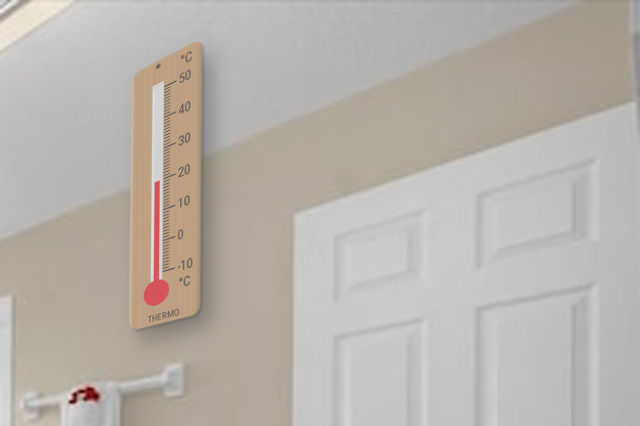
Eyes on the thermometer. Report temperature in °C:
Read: 20 °C
